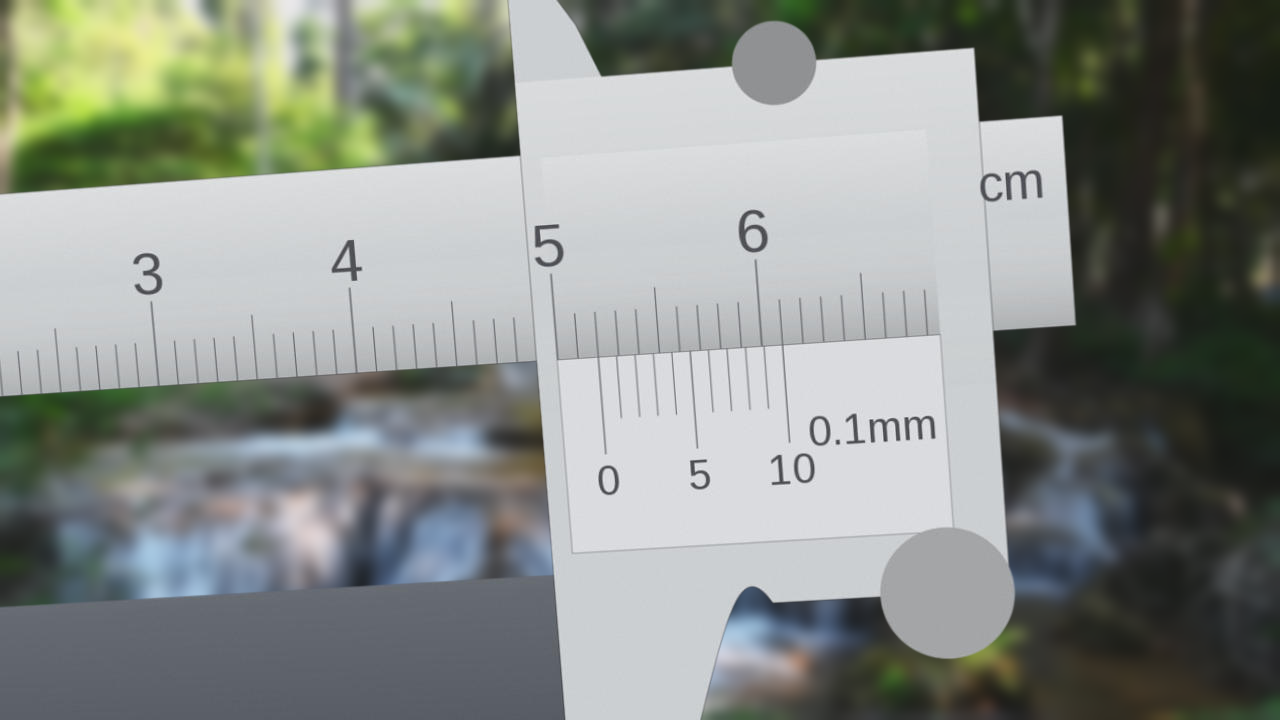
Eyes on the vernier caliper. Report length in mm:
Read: 52.0 mm
